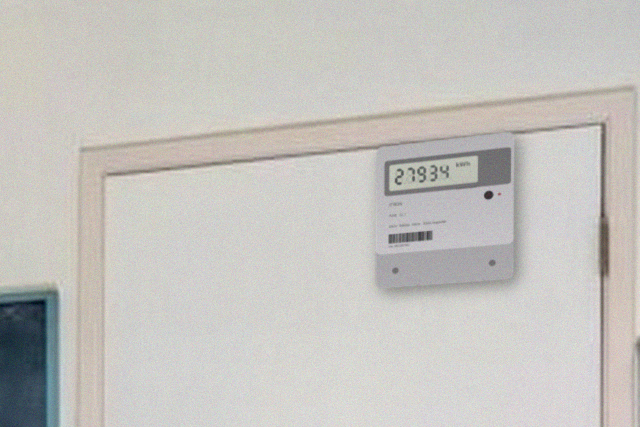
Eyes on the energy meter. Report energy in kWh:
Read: 27934 kWh
